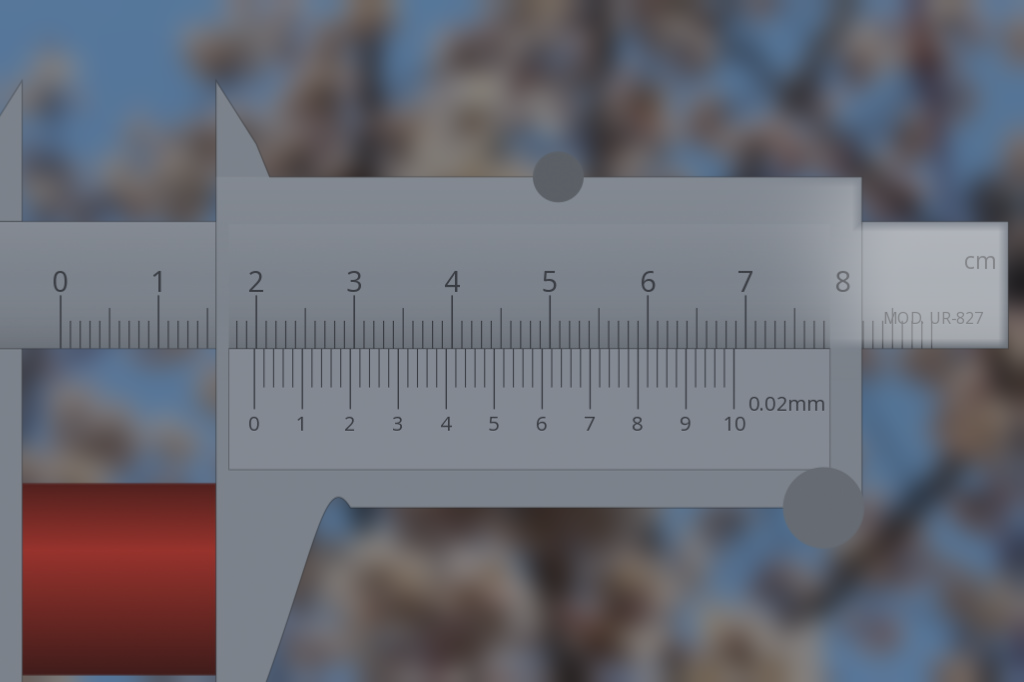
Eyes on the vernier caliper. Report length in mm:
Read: 19.8 mm
